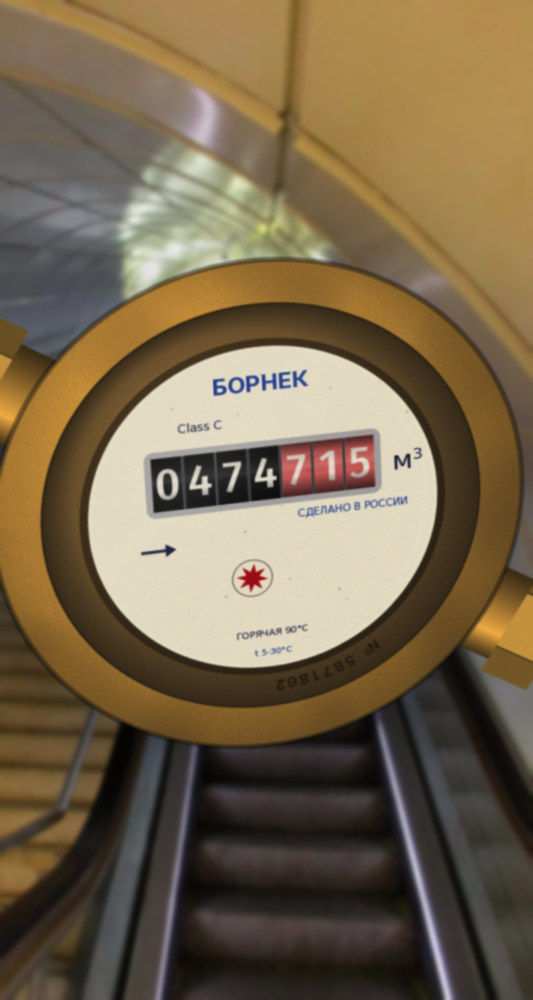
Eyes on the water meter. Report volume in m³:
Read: 474.715 m³
